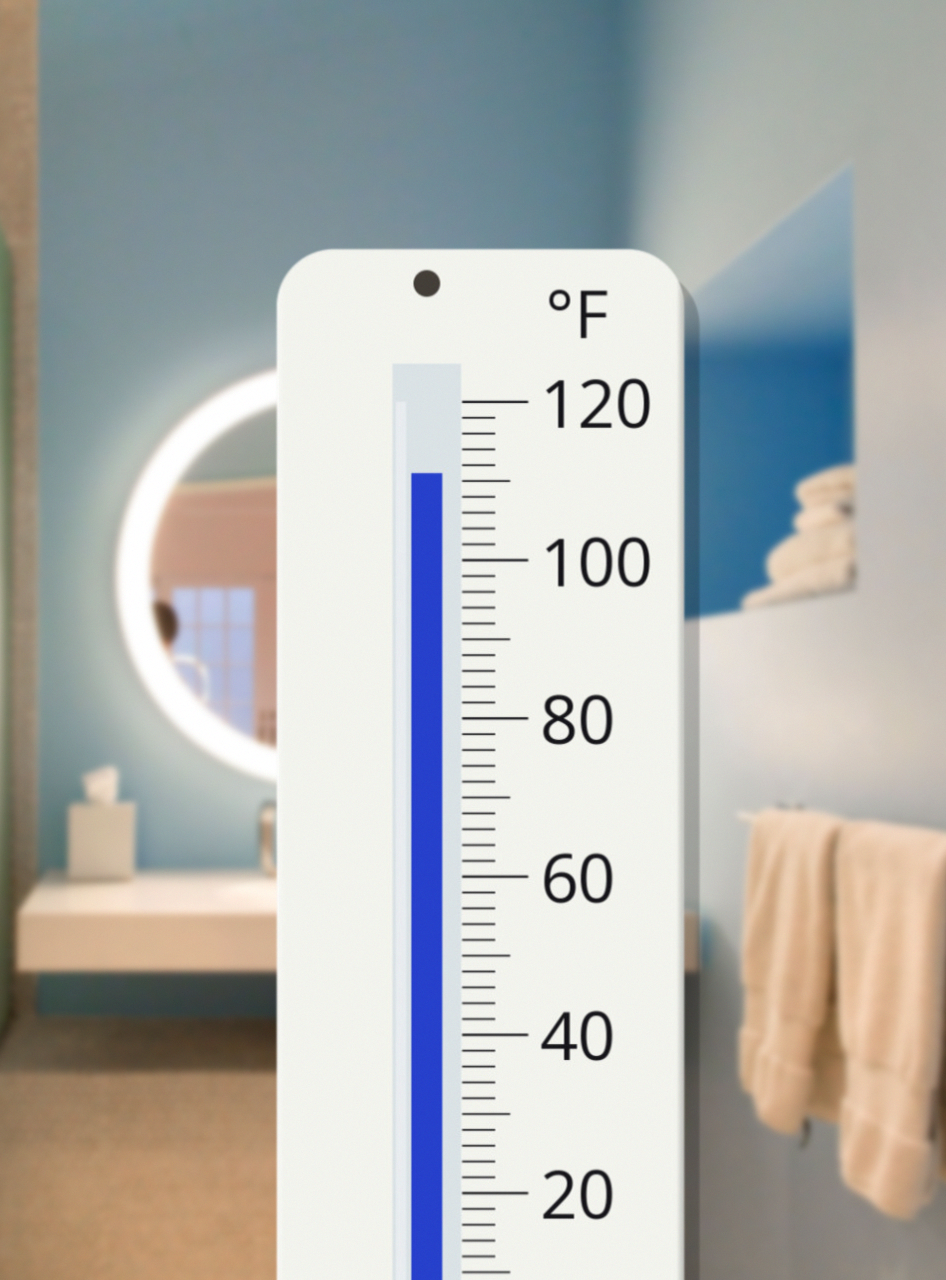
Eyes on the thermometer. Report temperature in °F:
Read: 111 °F
